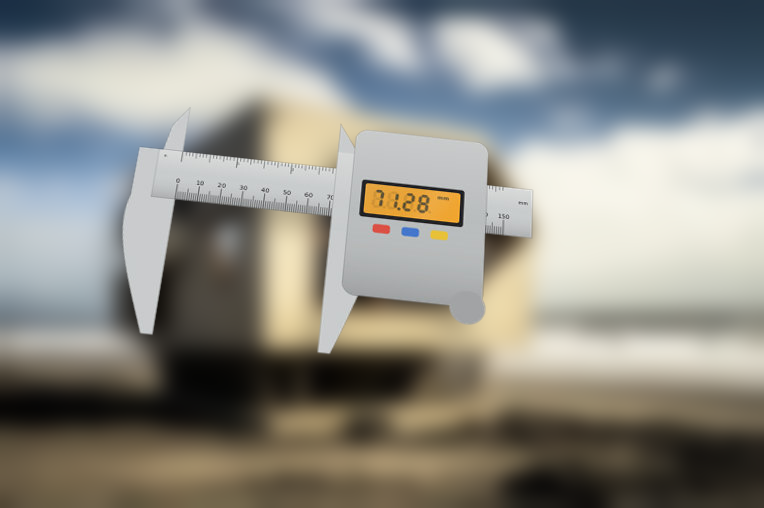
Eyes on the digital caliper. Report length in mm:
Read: 71.28 mm
